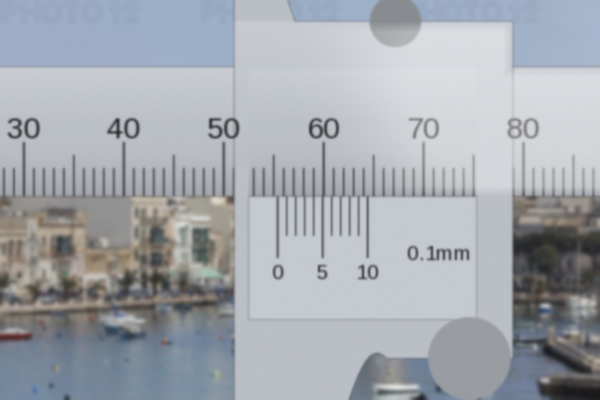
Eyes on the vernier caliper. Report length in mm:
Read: 55.4 mm
